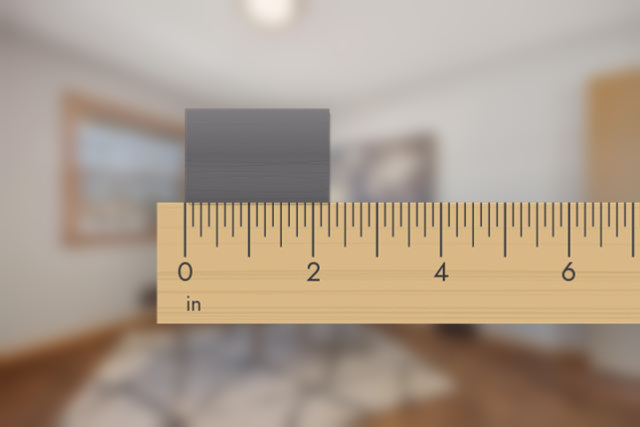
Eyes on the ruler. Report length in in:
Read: 2.25 in
